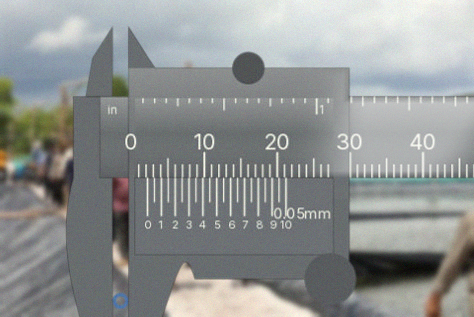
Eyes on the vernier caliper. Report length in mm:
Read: 2.2 mm
